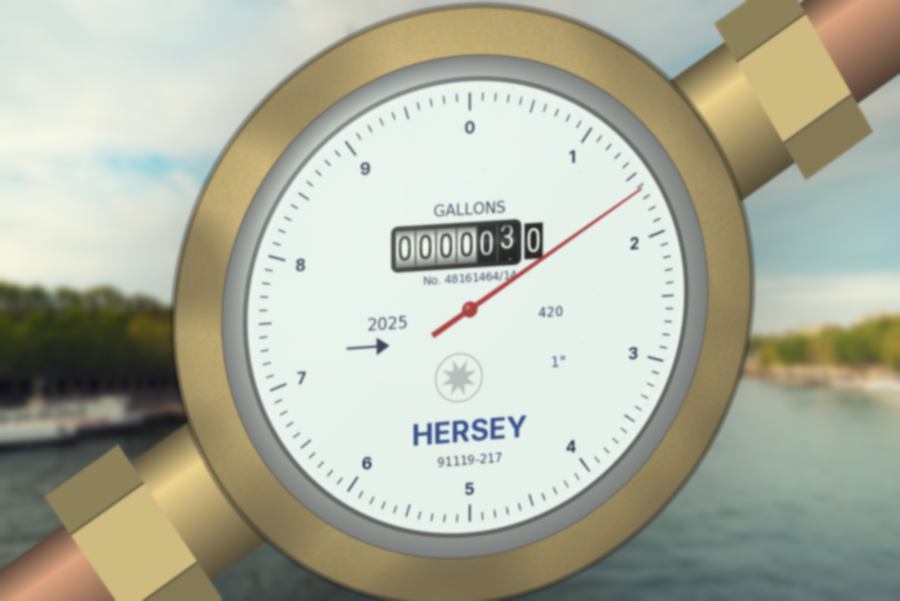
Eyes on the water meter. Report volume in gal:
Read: 31.6 gal
